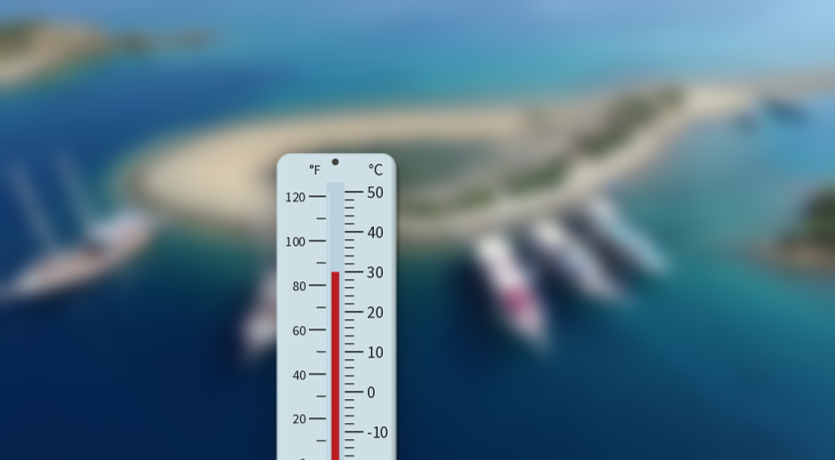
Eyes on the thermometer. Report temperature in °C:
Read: 30 °C
